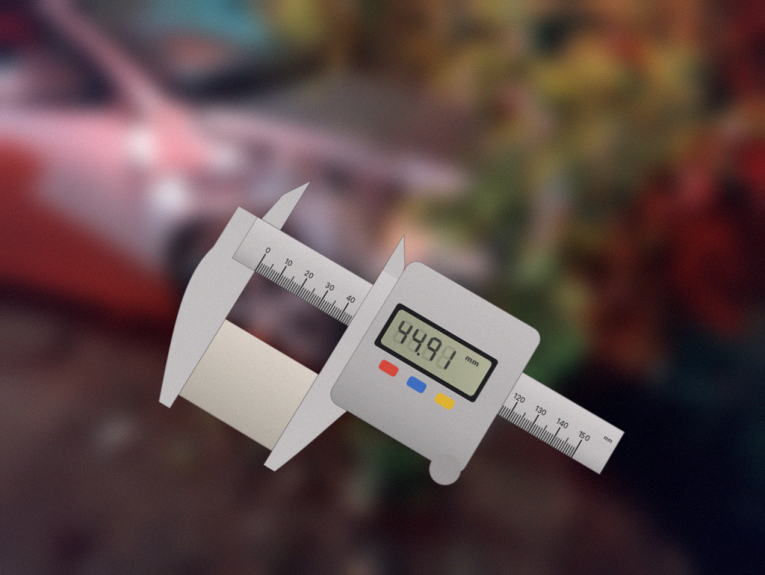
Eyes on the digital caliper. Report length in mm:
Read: 44.91 mm
